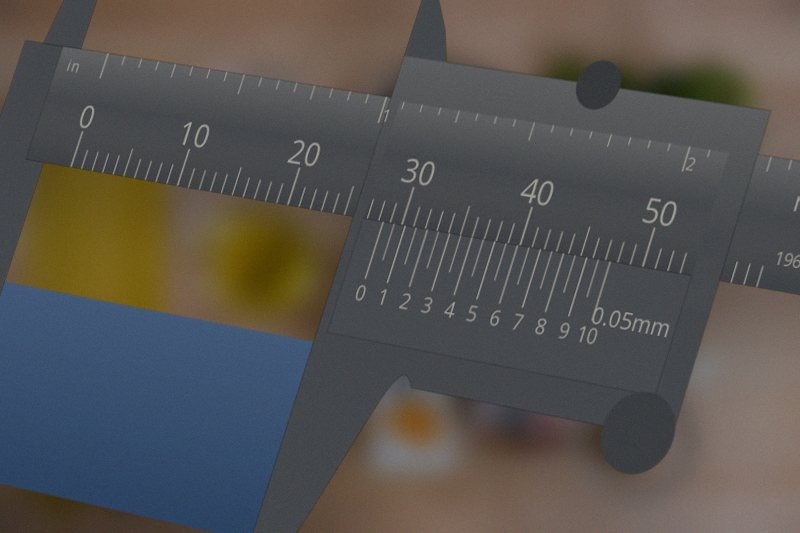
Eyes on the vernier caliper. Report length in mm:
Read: 28.4 mm
